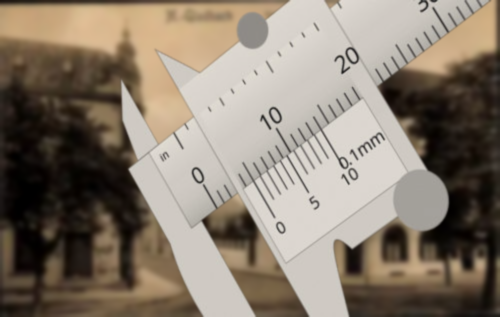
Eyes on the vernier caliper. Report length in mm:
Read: 5.0 mm
